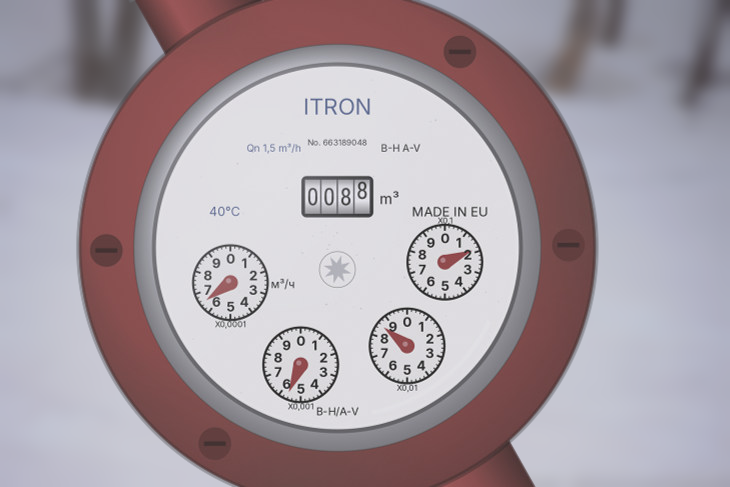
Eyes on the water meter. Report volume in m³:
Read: 88.1856 m³
